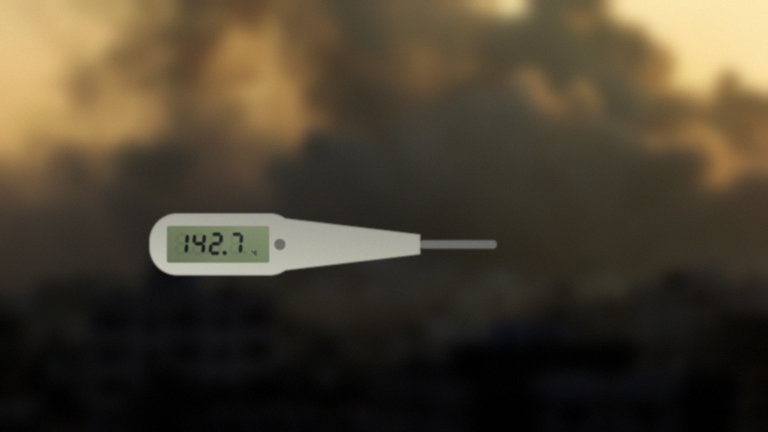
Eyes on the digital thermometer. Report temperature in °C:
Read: 142.7 °C
